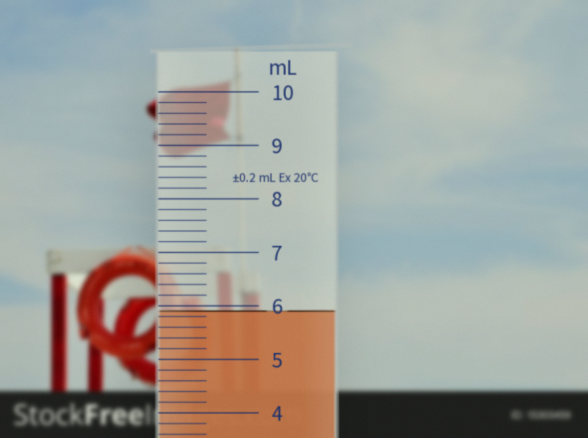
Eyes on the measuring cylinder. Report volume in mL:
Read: 5.9 mL
